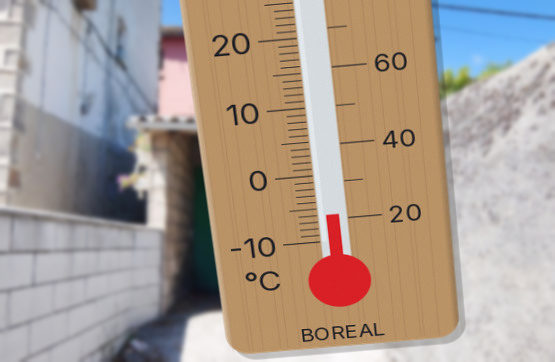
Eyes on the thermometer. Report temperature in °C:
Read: -6 °C
